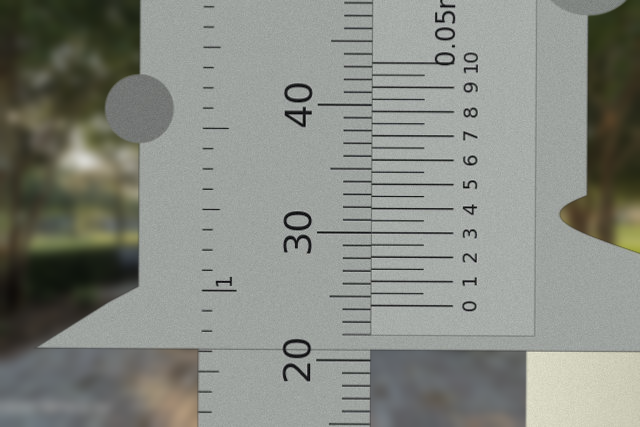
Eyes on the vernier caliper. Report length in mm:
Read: 24.3 mm
